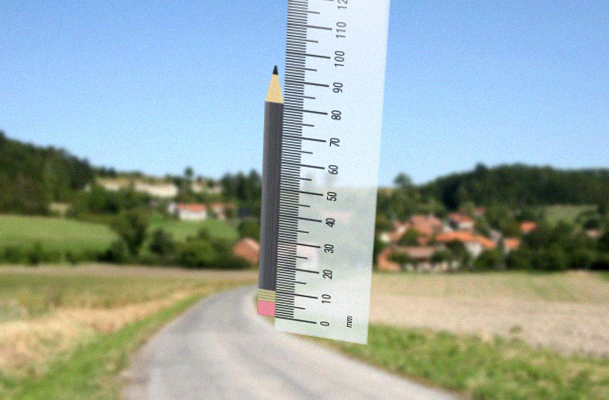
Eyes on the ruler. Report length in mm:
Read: 95 mm
